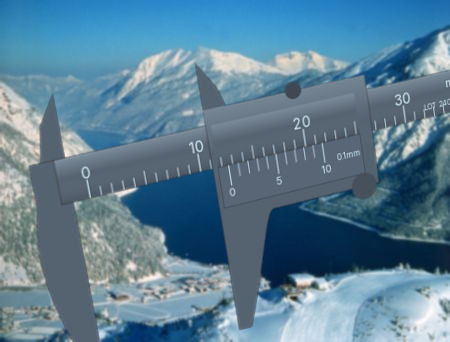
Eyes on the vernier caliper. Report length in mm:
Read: 12.6 mm
